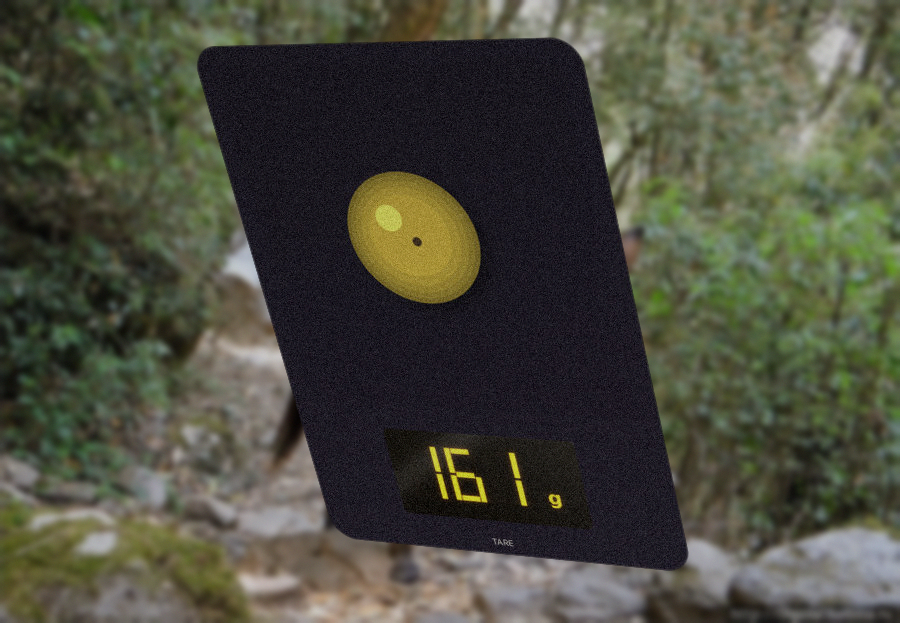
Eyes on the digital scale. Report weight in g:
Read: 161 g
